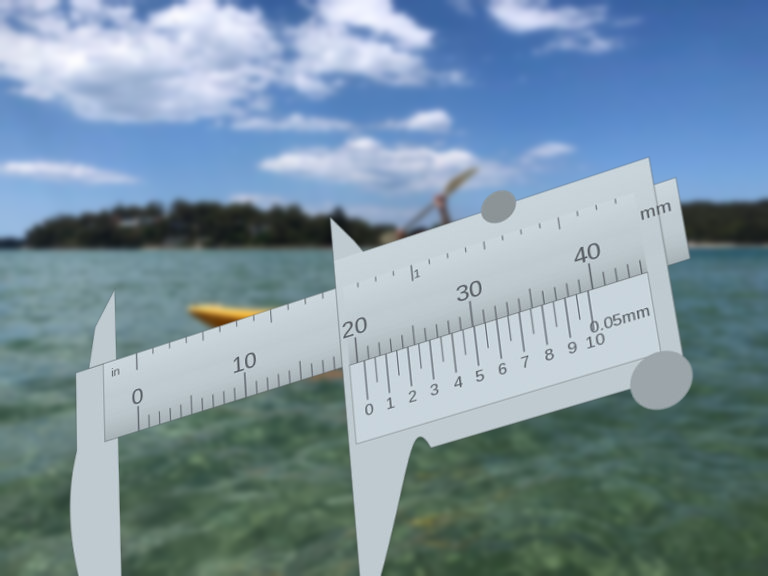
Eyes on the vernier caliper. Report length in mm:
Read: 20.6 mm
